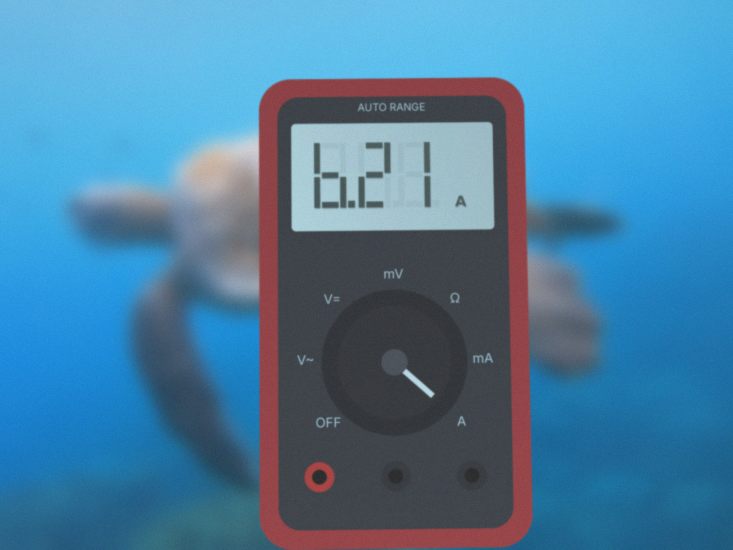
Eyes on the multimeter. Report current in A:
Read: 6.21 A
